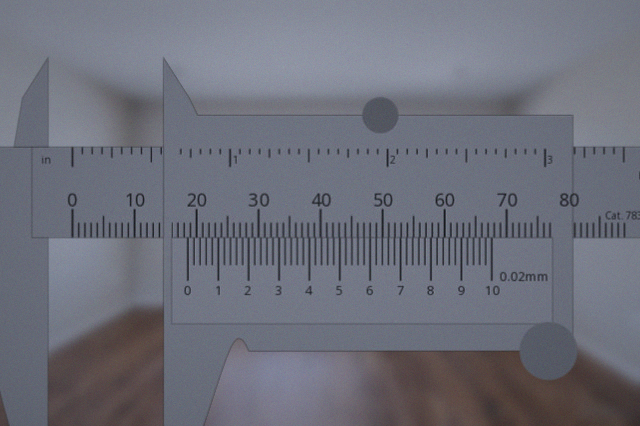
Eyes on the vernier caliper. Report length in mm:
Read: 18.6 mm
